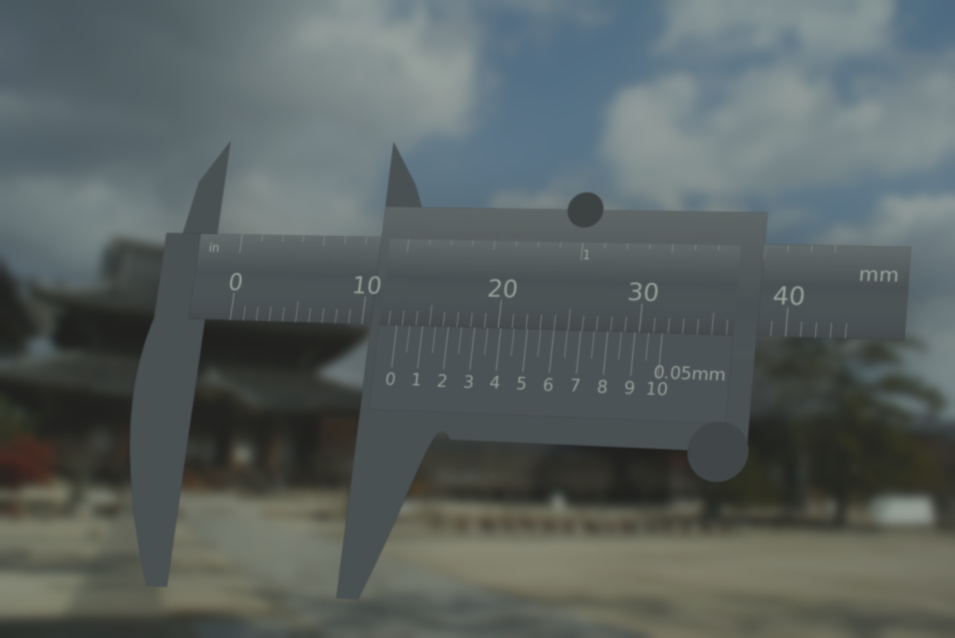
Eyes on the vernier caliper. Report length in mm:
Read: 12.6 mm
